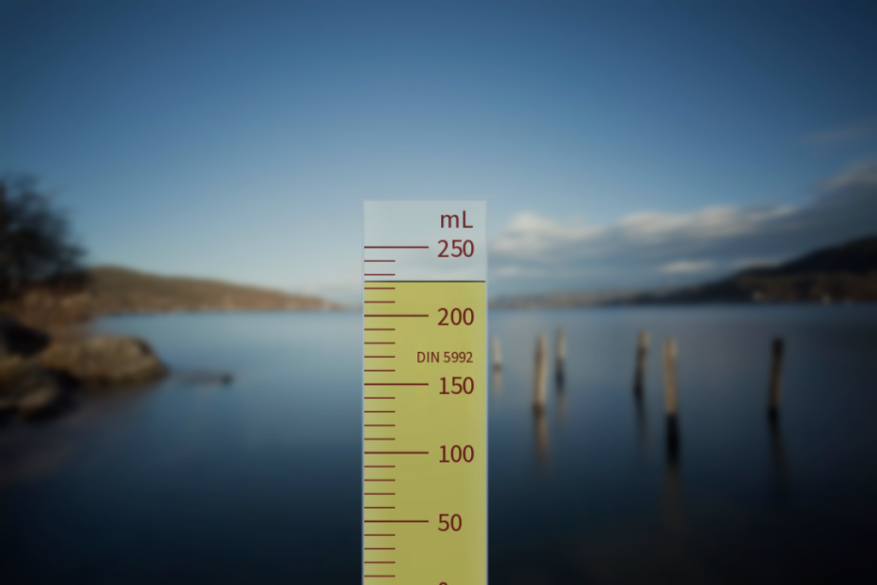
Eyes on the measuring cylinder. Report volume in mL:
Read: 225 mL
